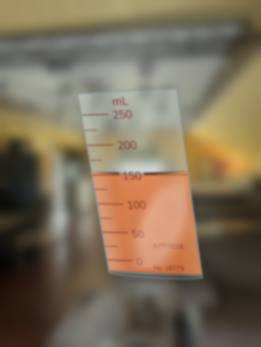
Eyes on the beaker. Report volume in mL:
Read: 150 mL
